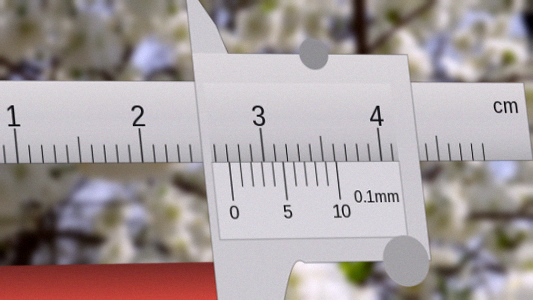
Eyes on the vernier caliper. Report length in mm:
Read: 27.1 mm
